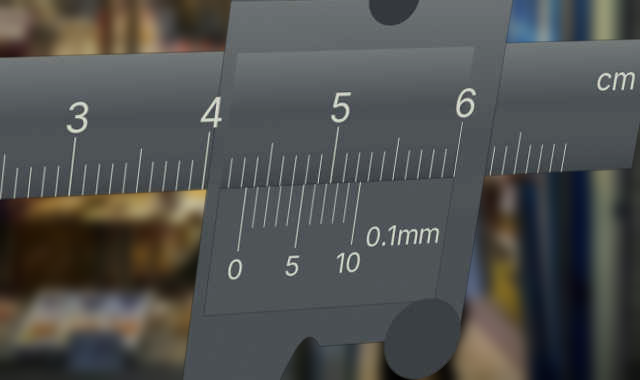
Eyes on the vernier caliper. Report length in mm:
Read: 43.4 mm
